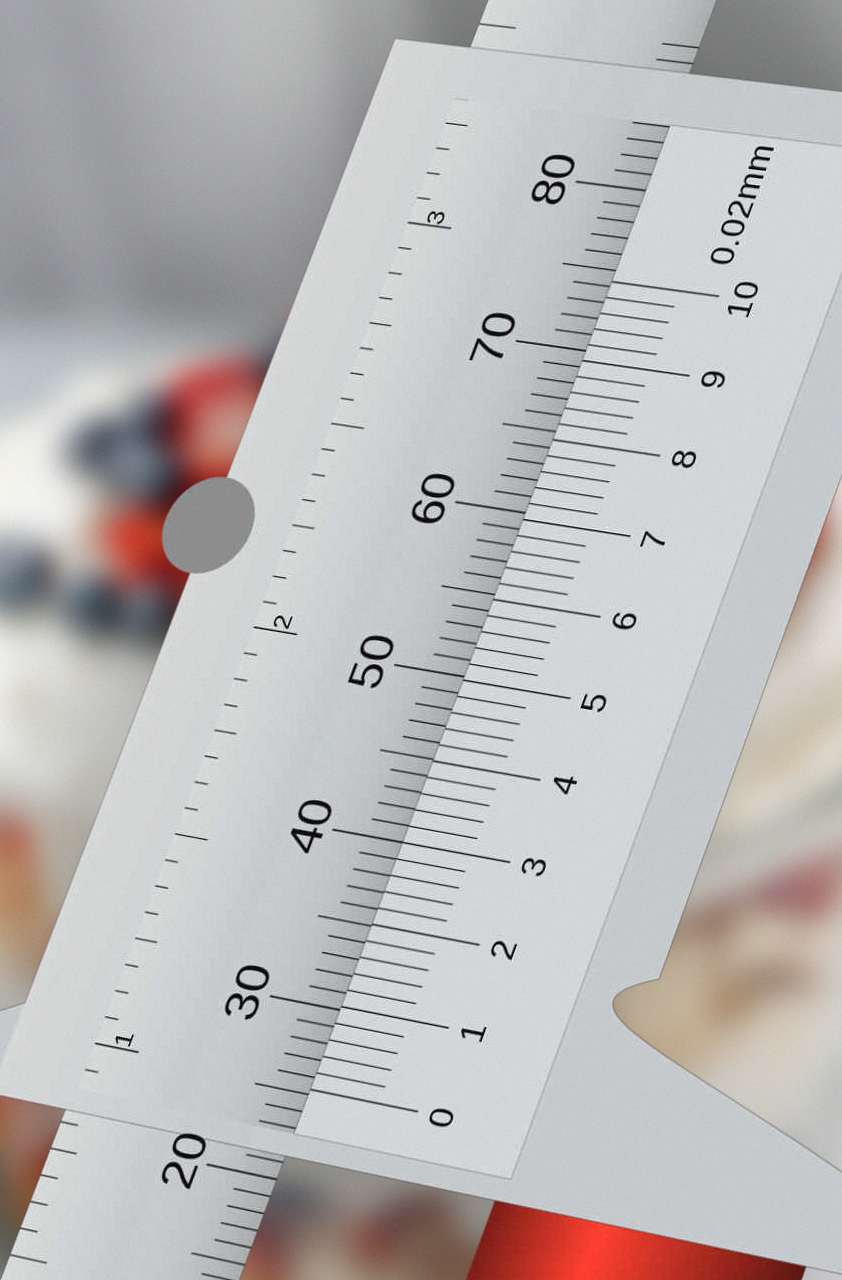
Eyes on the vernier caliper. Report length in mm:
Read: 25.3 mm
